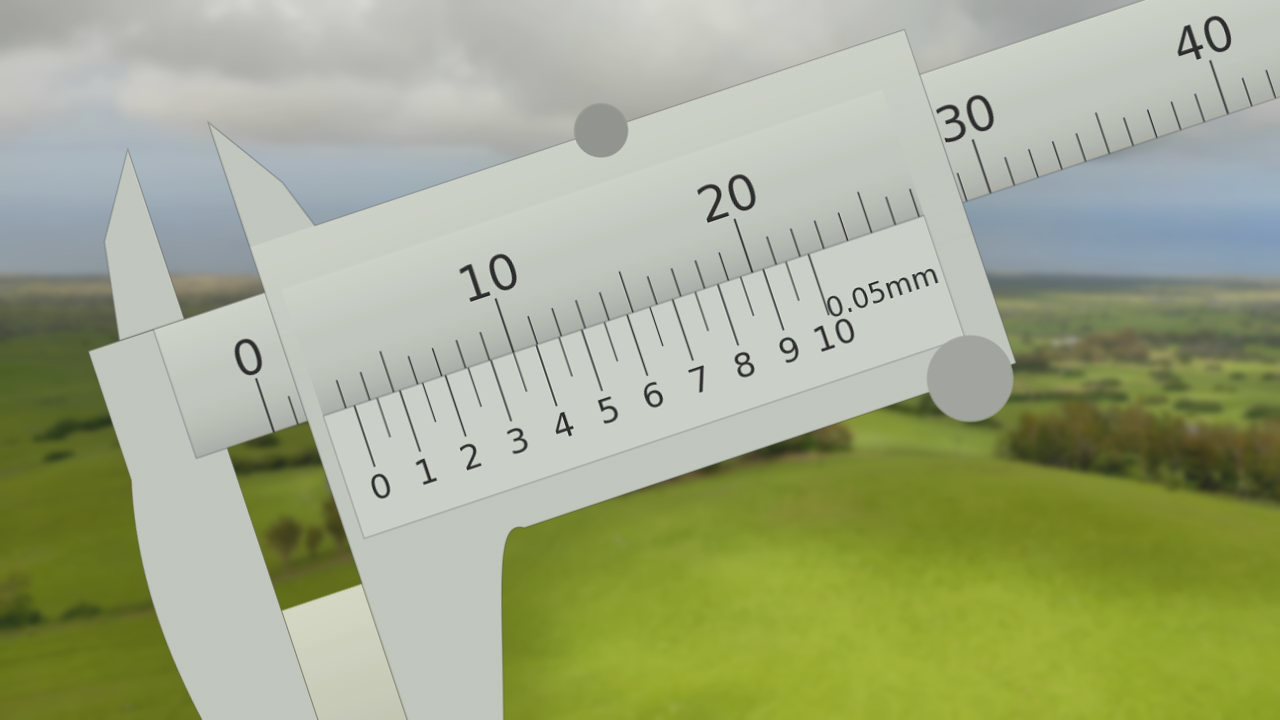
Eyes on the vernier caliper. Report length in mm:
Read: 3.35 mm
